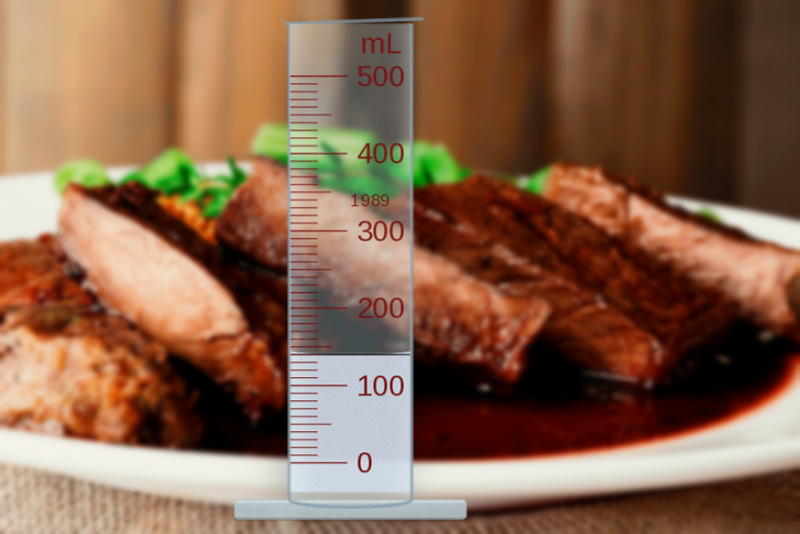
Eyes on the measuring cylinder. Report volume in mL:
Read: 140 mL
